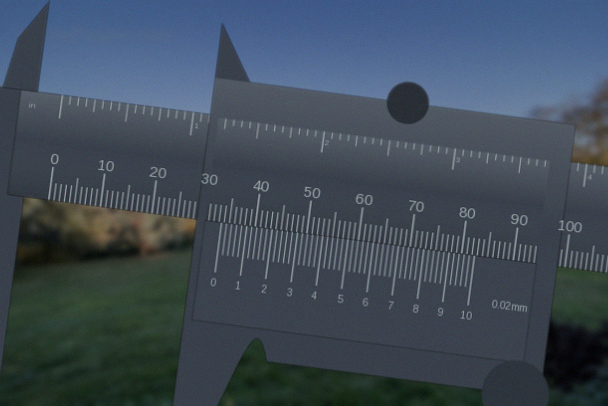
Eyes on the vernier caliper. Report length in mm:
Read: 33.5 mm
